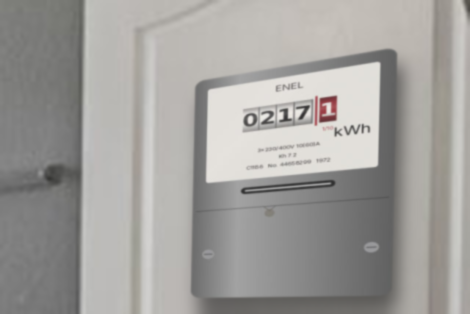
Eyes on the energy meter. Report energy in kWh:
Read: 217.1 kWh
